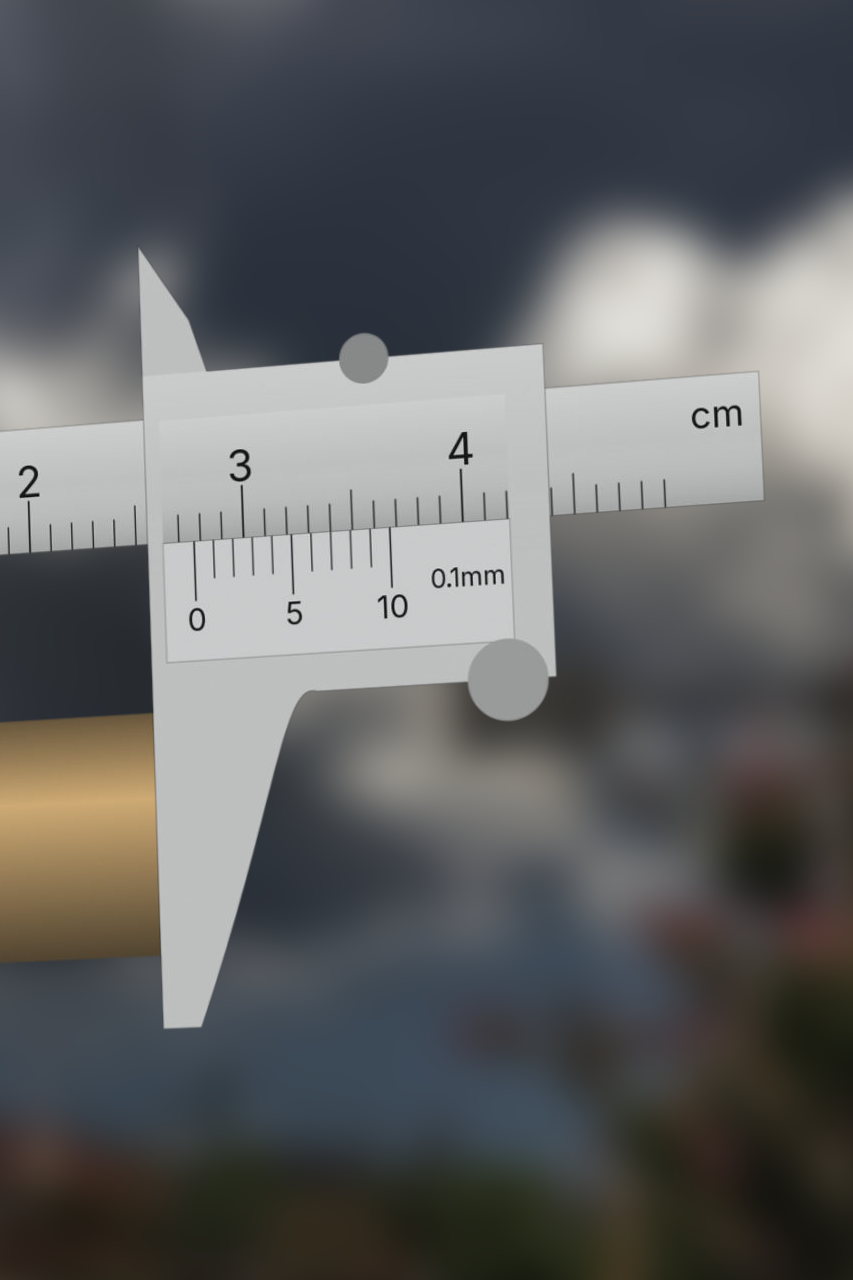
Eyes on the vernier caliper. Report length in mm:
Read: 27.7 mm
